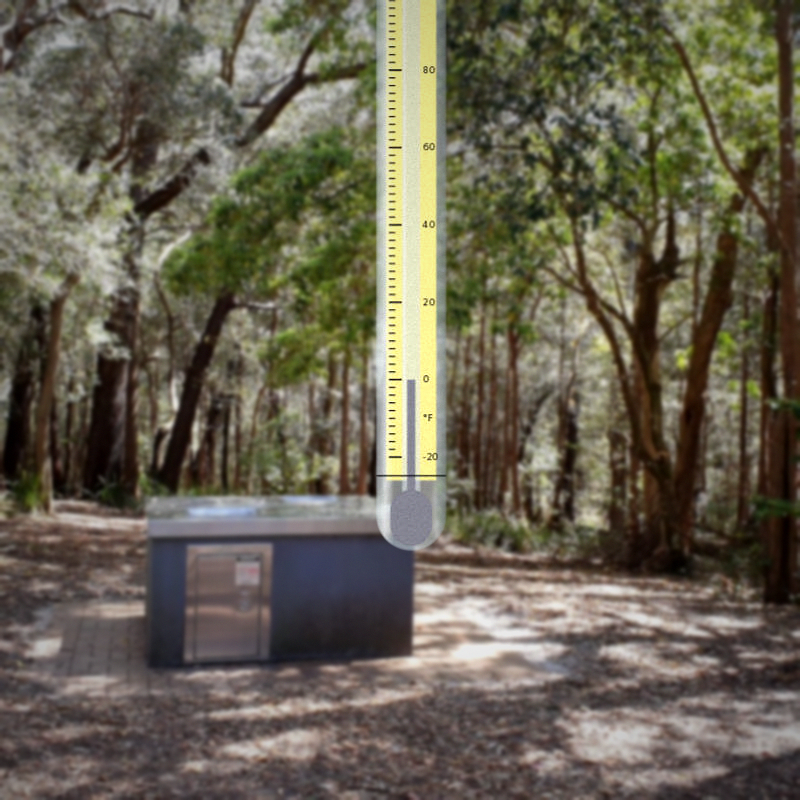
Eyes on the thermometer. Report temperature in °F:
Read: 0 °F
